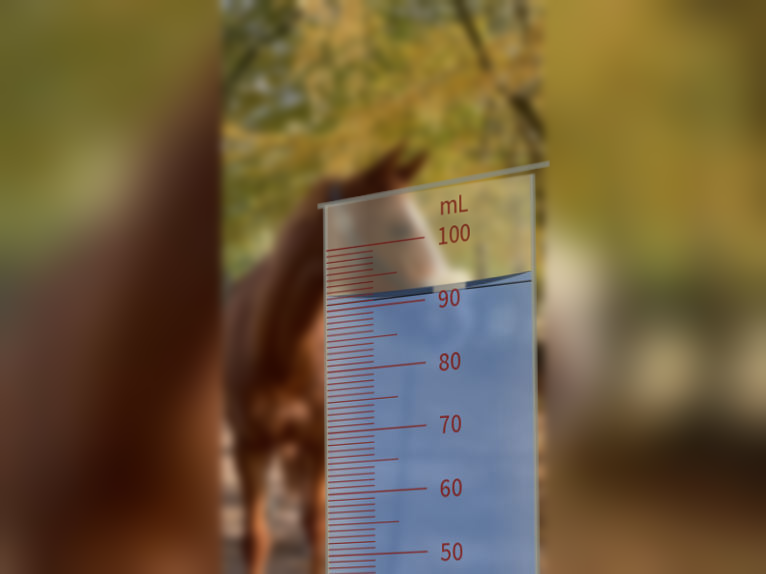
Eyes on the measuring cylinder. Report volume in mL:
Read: 91 mL
